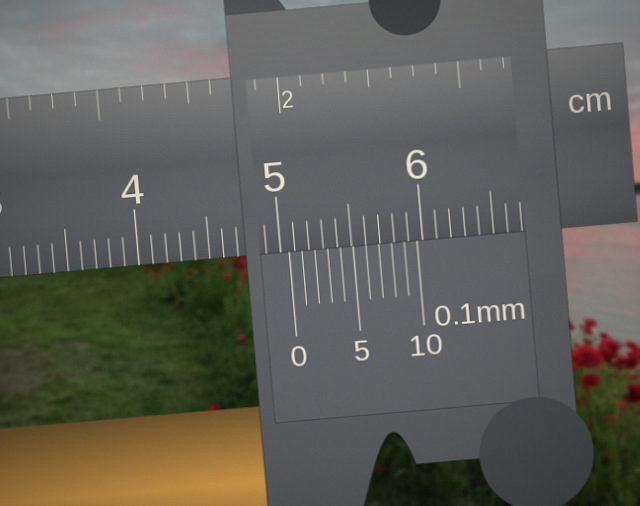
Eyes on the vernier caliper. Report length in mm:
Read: 50.6 mm
